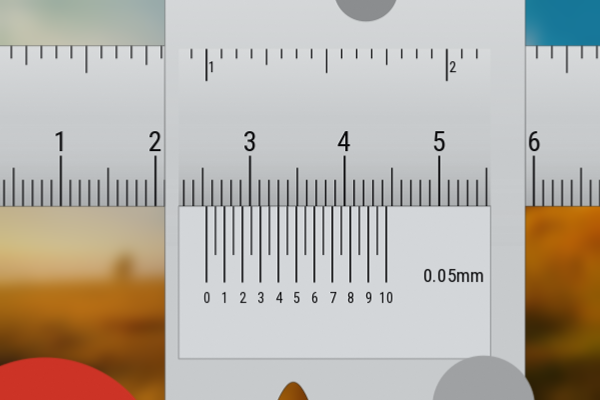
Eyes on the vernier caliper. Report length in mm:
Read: 25.4 mm
